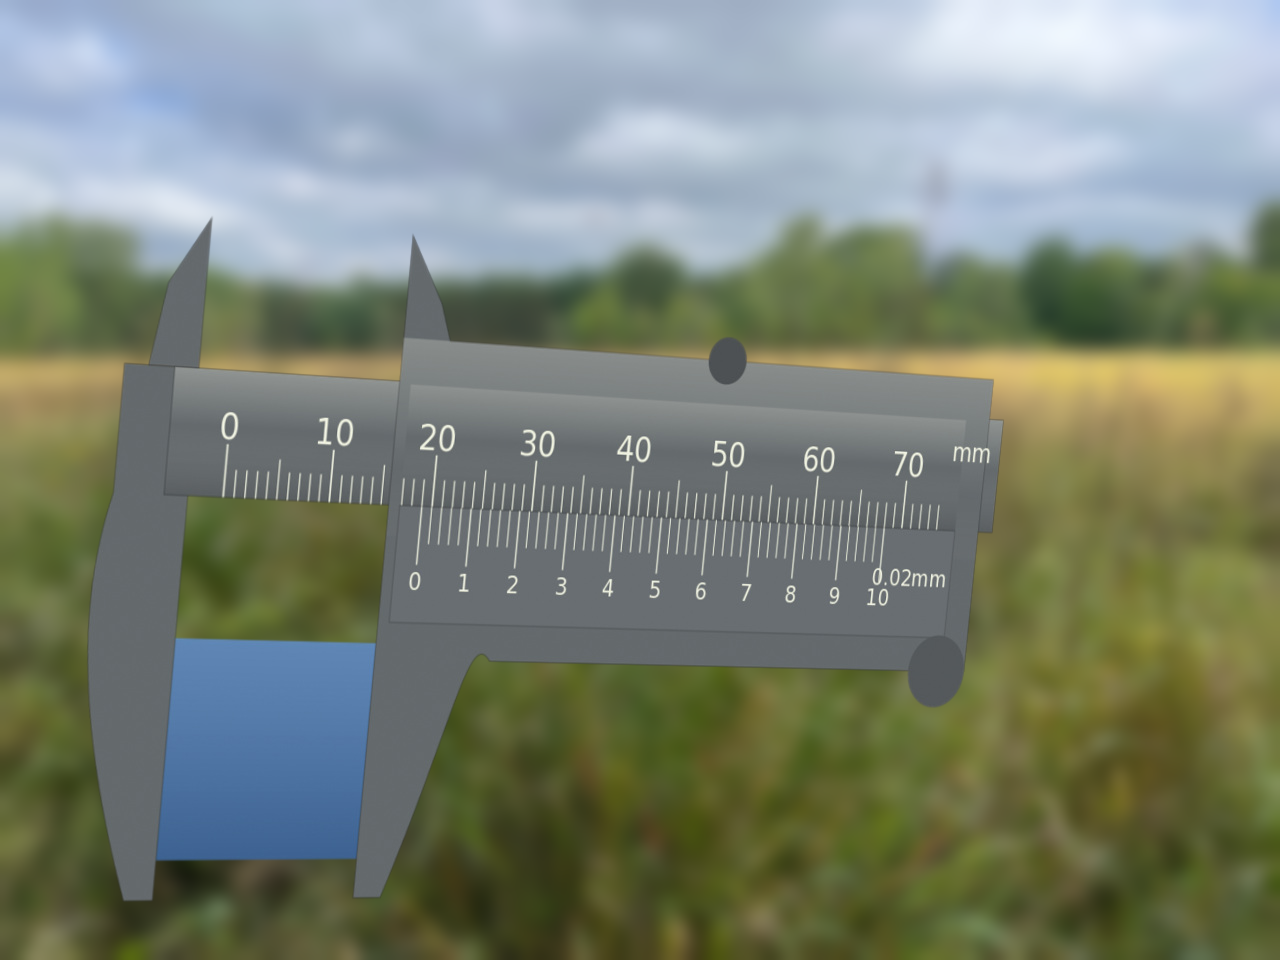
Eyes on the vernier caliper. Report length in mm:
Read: 19.0 mm
